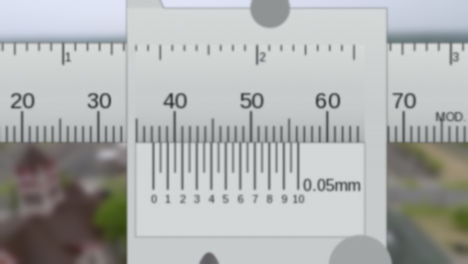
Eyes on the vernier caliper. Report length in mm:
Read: 37.2 mm
